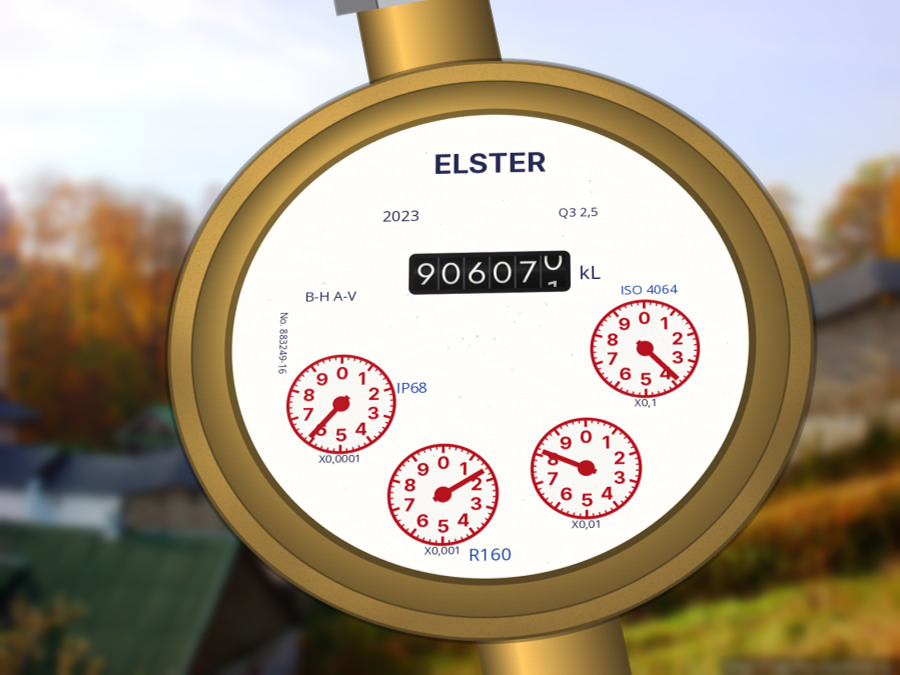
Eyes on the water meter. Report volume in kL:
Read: 906070.3816 kL
